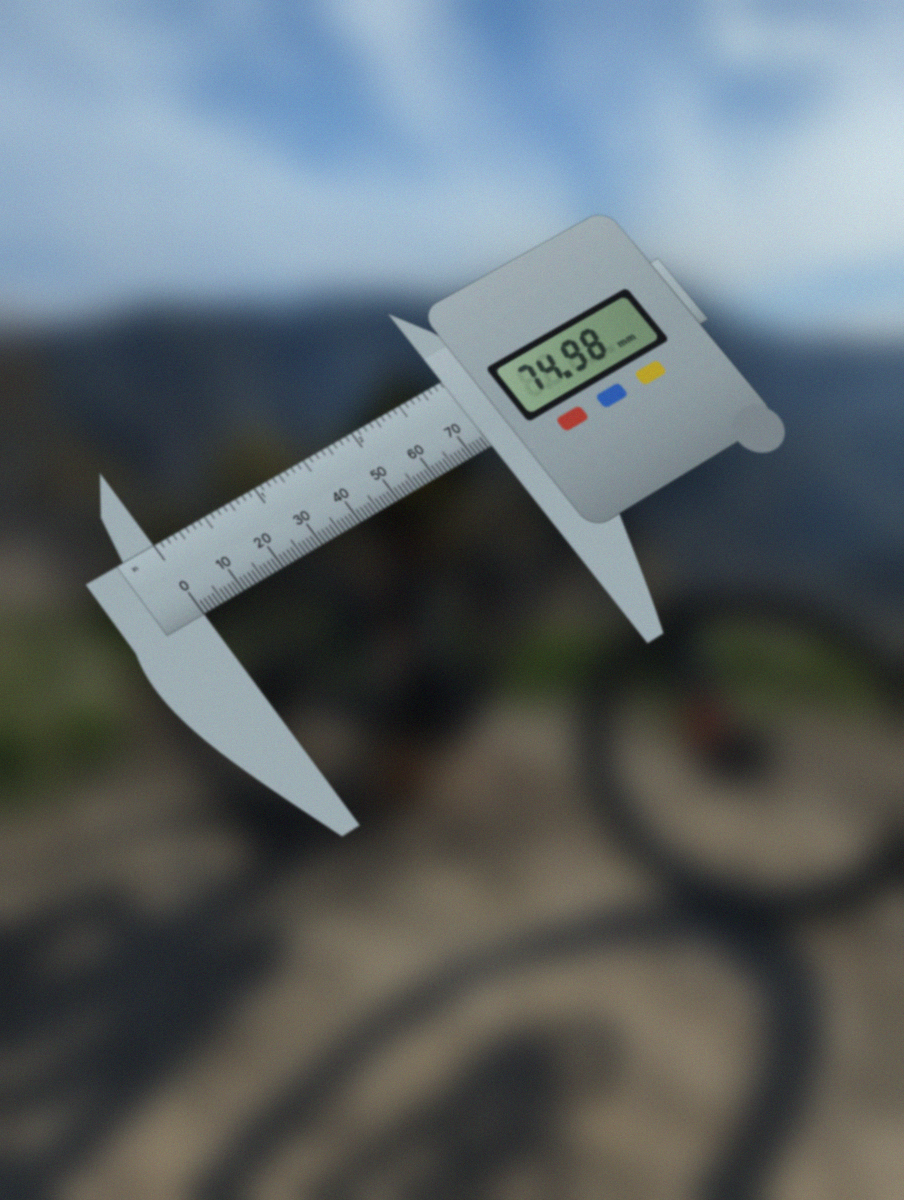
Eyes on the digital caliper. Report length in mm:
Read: 74.98 mm
